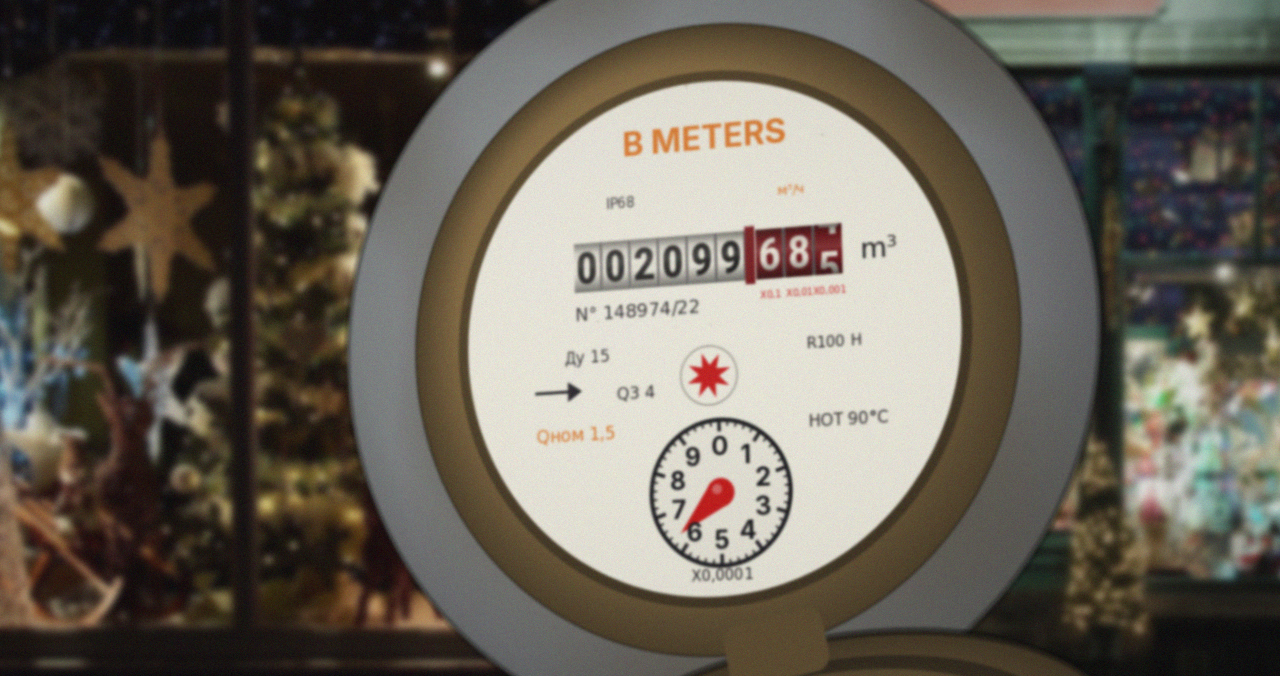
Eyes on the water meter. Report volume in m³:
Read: 2099.6846 m³
